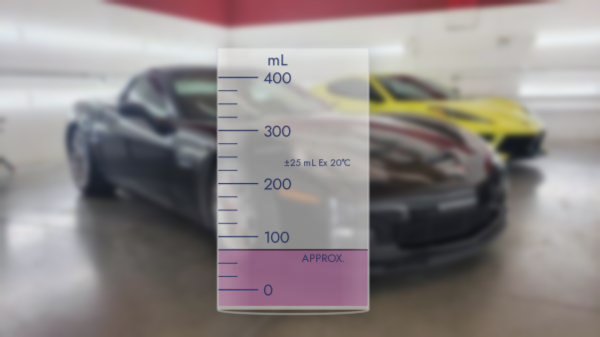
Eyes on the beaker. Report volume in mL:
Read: 75 mL
